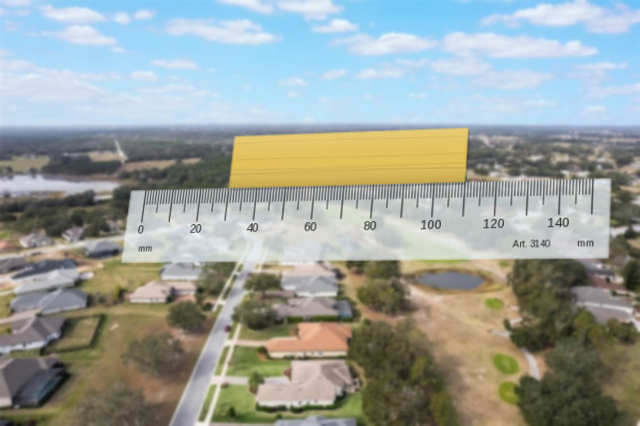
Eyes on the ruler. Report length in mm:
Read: 80 mm
